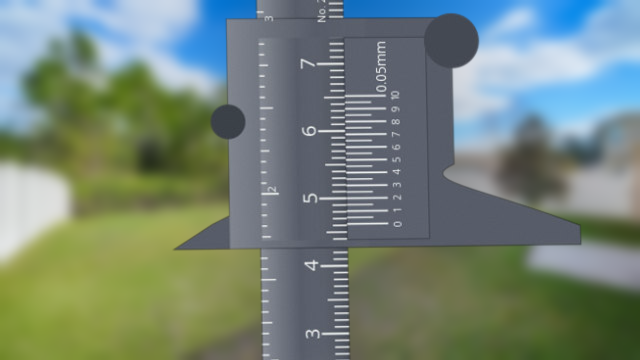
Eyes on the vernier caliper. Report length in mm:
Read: 46.2 mm
